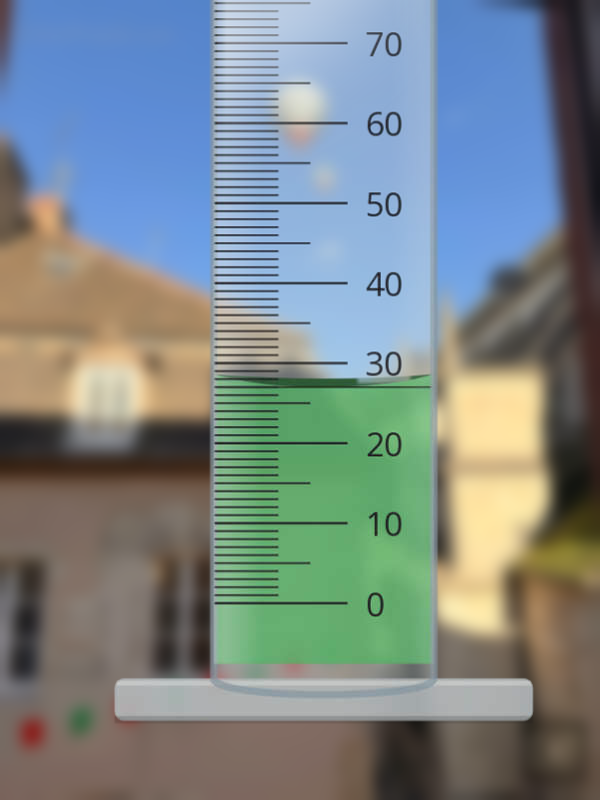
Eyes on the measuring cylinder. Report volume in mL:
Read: 27 mL
